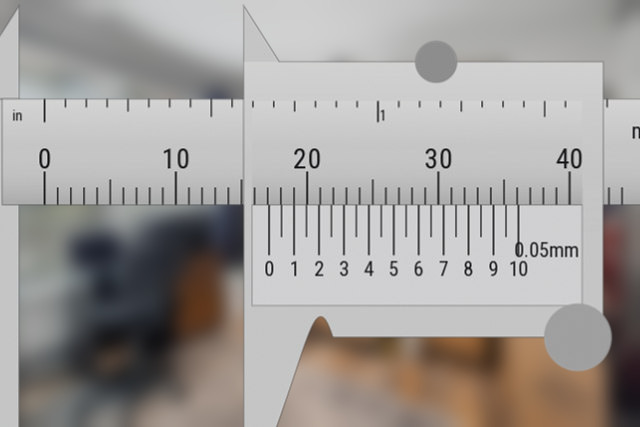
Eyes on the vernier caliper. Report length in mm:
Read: 17.1 mm
